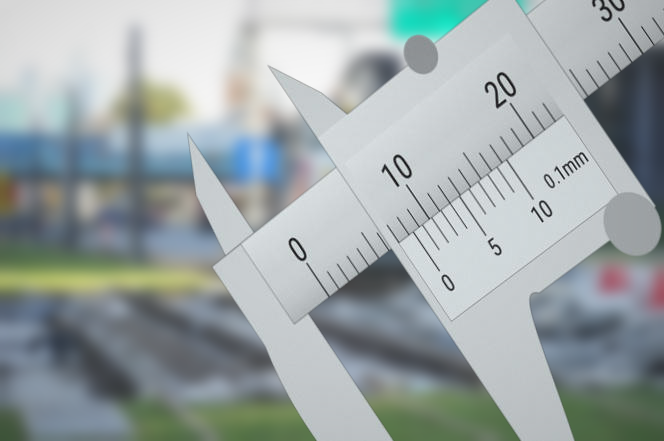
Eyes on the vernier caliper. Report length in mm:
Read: 8.4 mm
